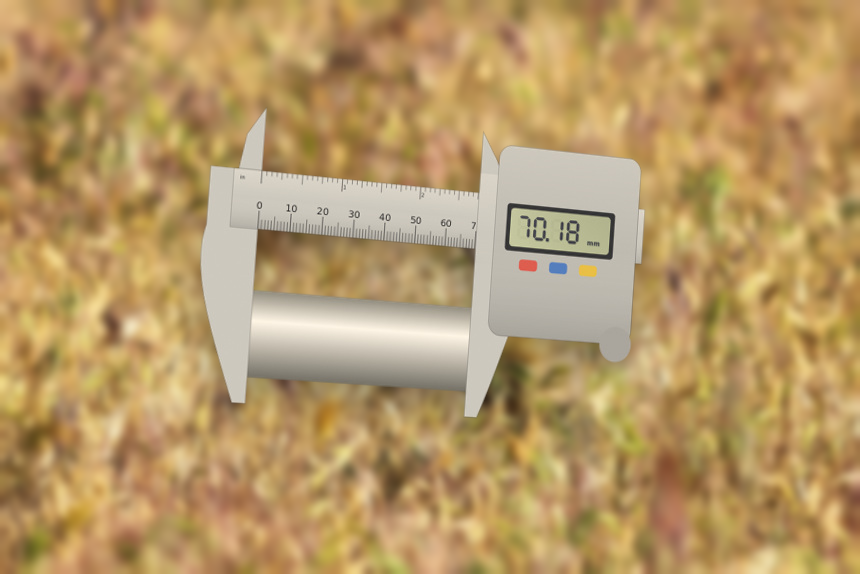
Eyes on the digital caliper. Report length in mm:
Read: 70.18 mm
